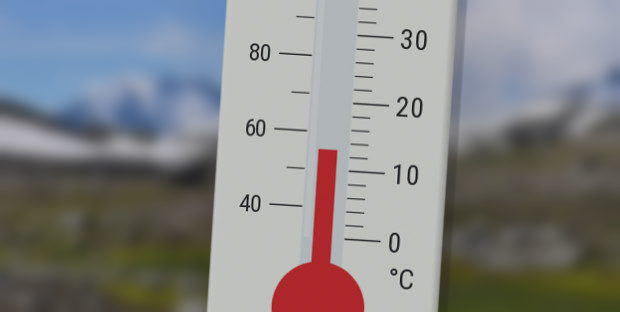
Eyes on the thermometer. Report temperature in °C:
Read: 13 °C
